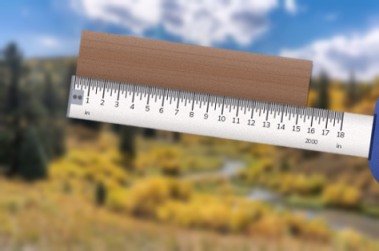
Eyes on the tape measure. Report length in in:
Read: 15.5 in
